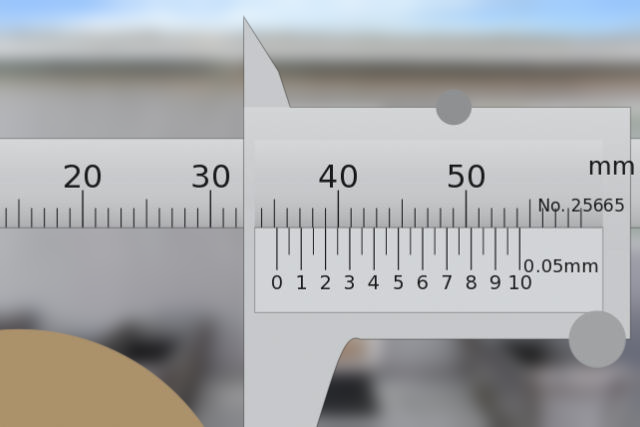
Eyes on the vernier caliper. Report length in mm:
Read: 35.2 mm
